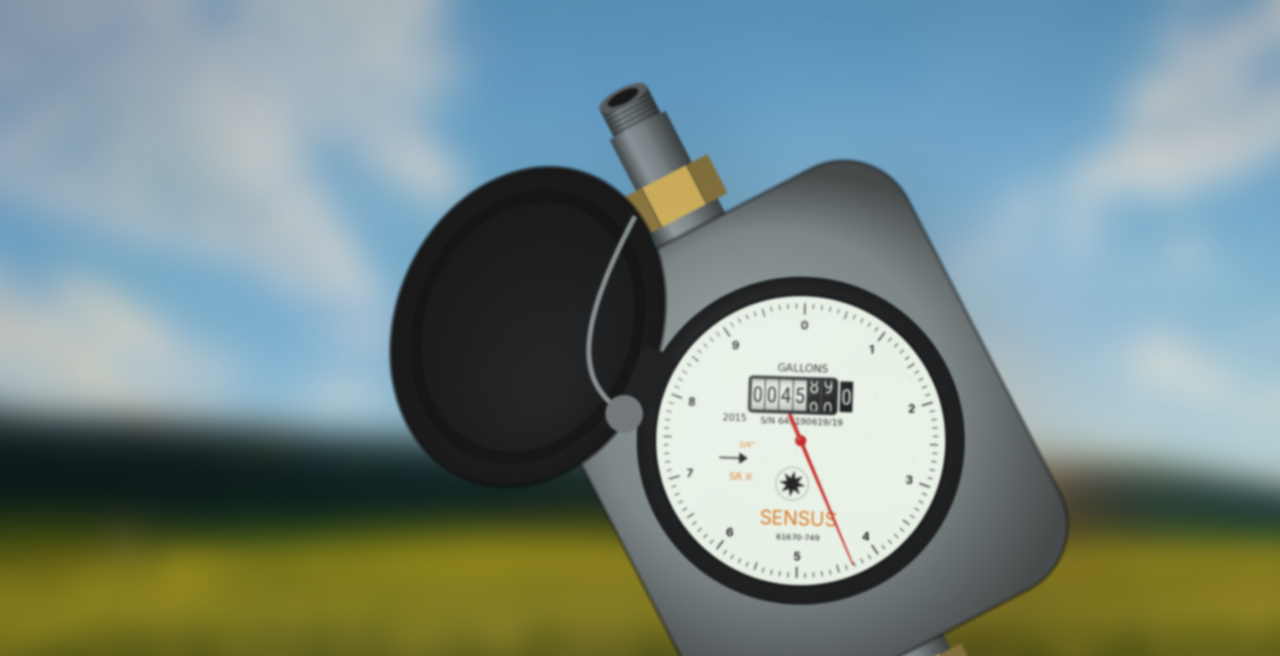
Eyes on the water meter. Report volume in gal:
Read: 45894.3 gal
